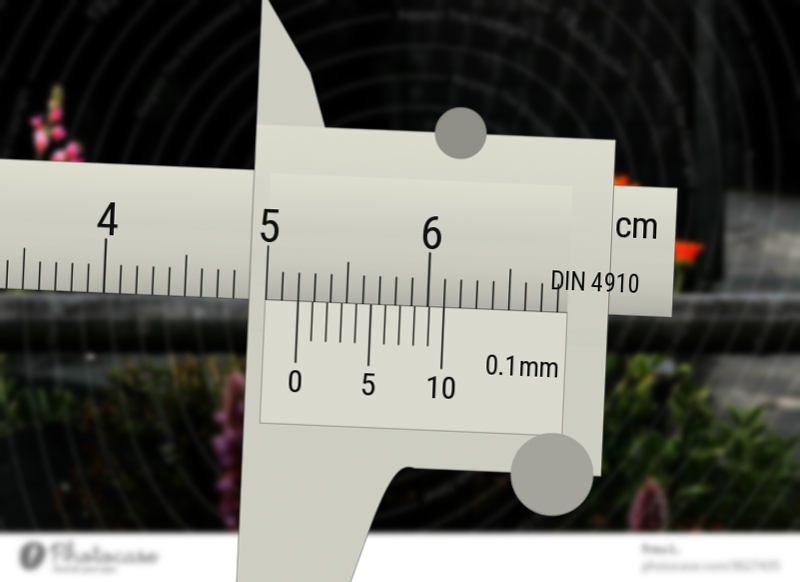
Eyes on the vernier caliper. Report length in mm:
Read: 52.0 mm
